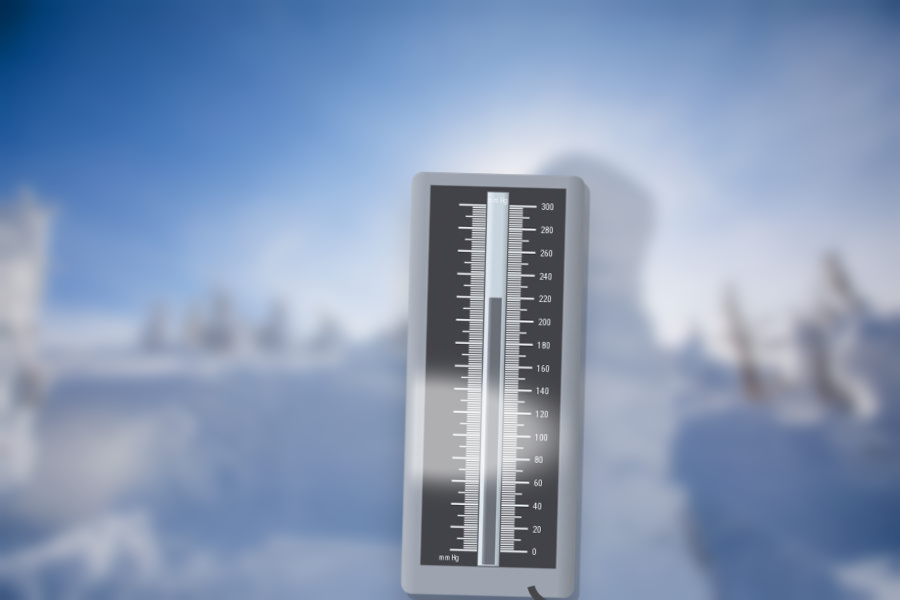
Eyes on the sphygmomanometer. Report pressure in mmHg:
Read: 220 mmHg
